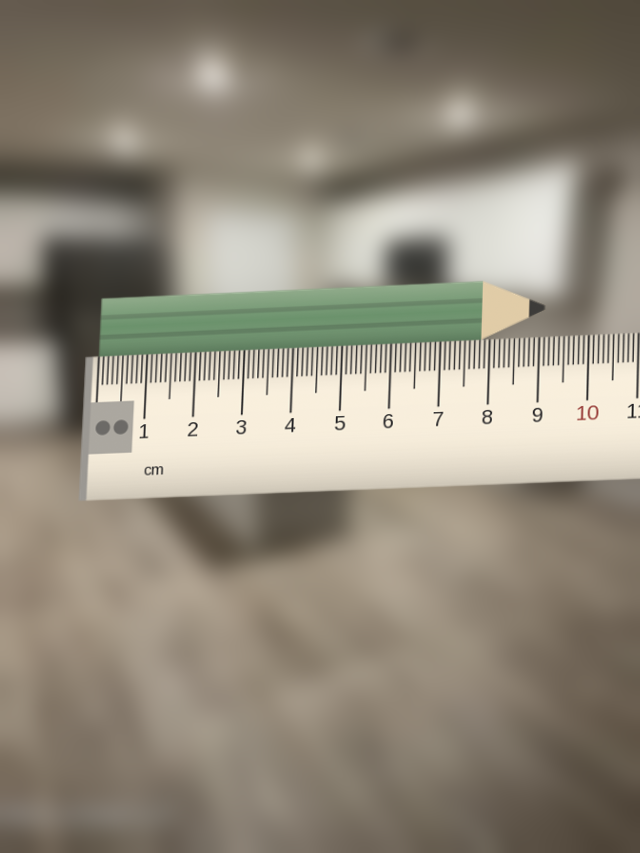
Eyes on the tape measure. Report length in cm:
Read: 9.1 cm
